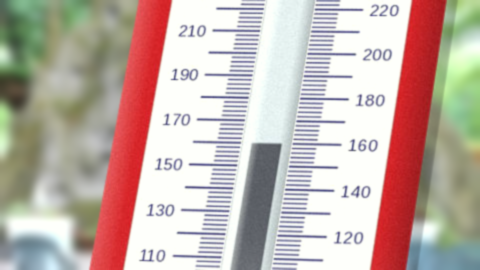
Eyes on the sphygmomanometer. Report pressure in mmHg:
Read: 160 mmHg
